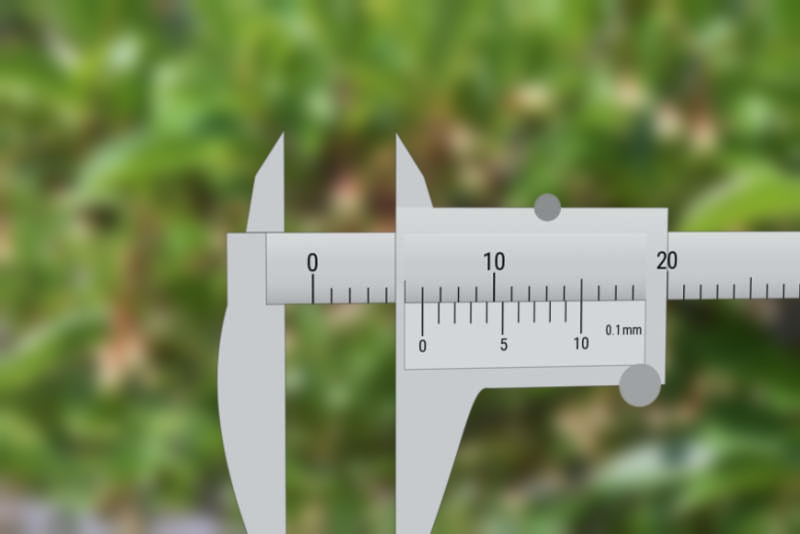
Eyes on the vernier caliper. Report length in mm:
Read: 6.0 mm
